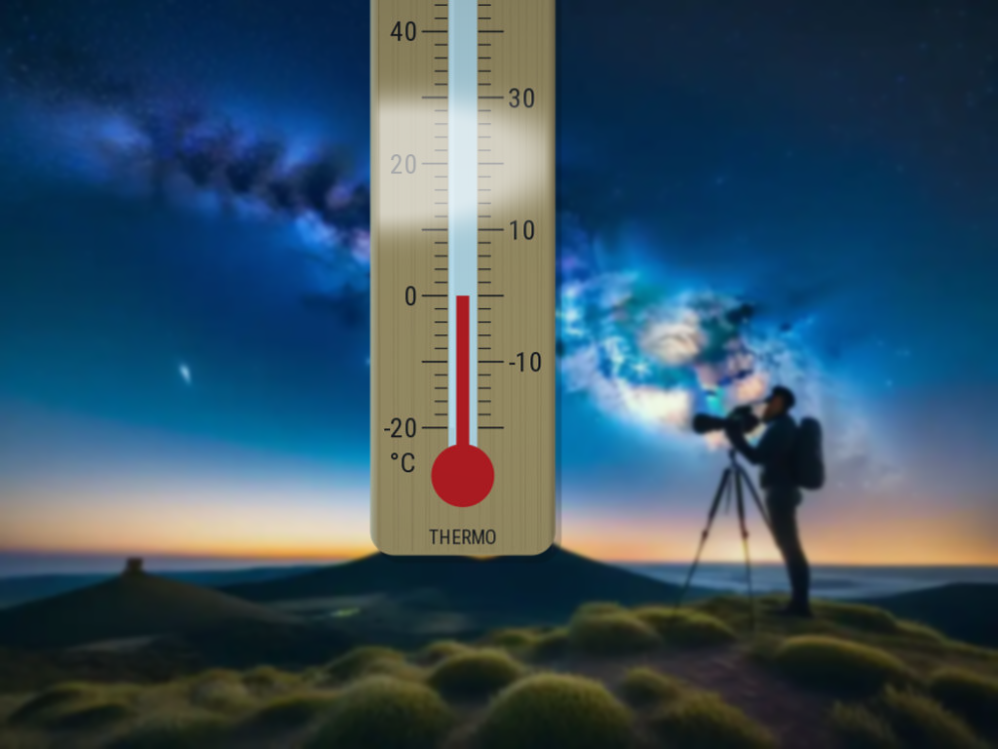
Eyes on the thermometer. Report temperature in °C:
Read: 0 °C
